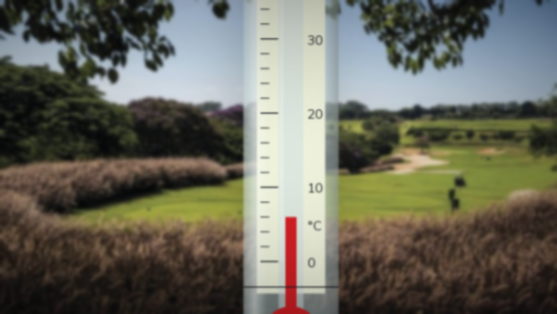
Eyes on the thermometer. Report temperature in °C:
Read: 6 °C
